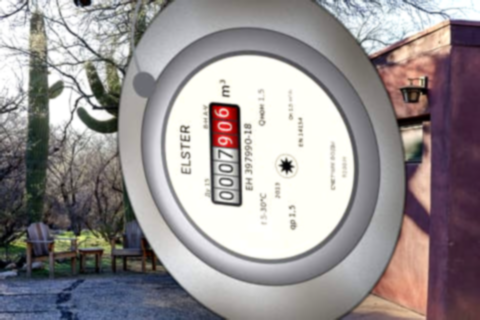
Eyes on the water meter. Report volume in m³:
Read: 7.906 m³
